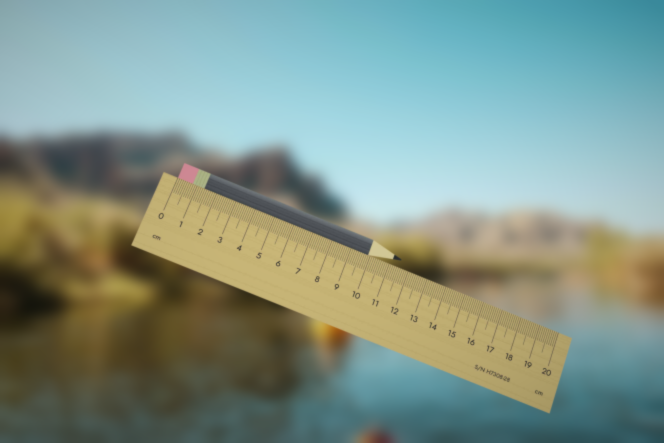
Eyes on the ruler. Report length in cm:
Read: 11.5 cm
